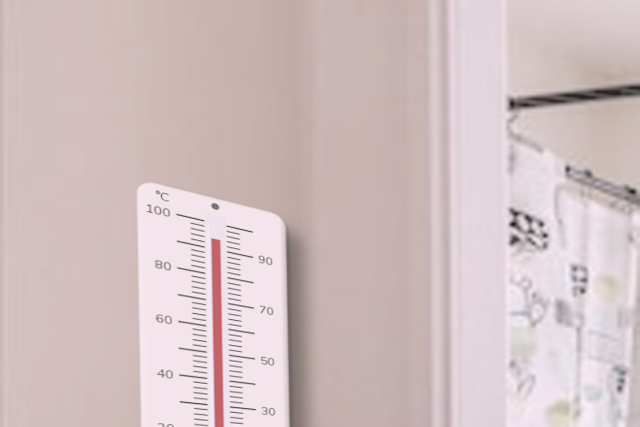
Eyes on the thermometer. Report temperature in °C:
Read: 94 °C
